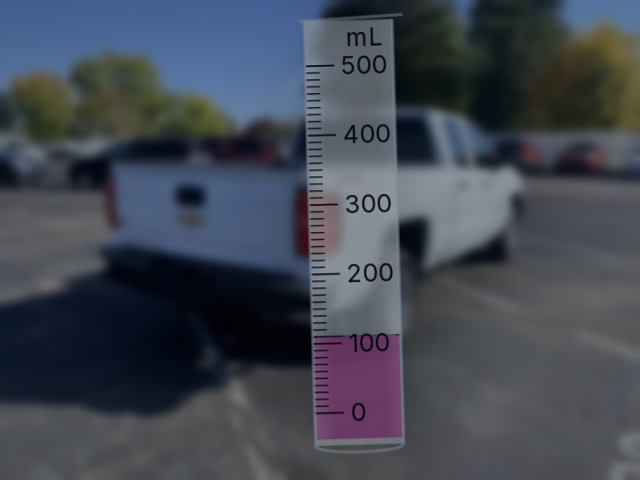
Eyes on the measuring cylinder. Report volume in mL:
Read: 110 mL
